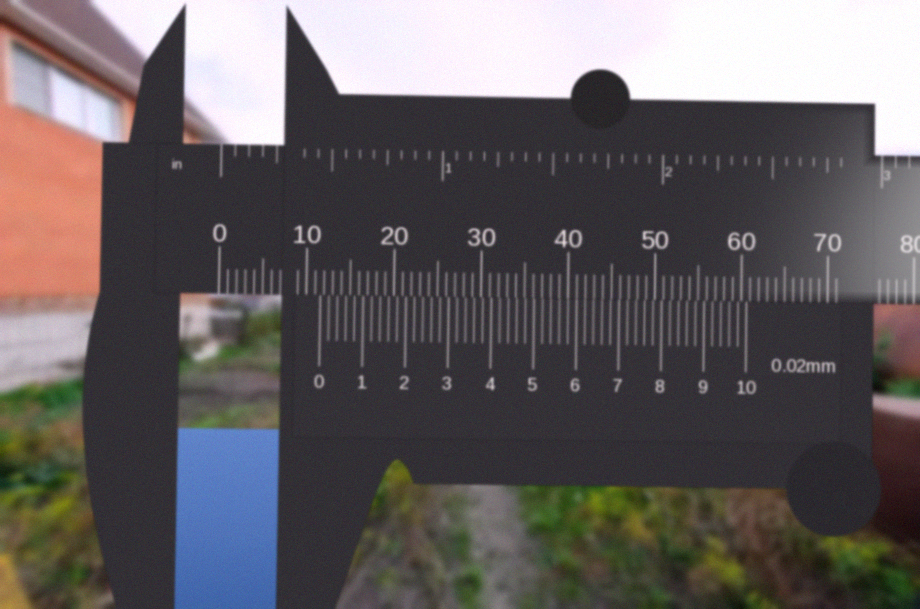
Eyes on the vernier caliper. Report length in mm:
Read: 11.6 mm
